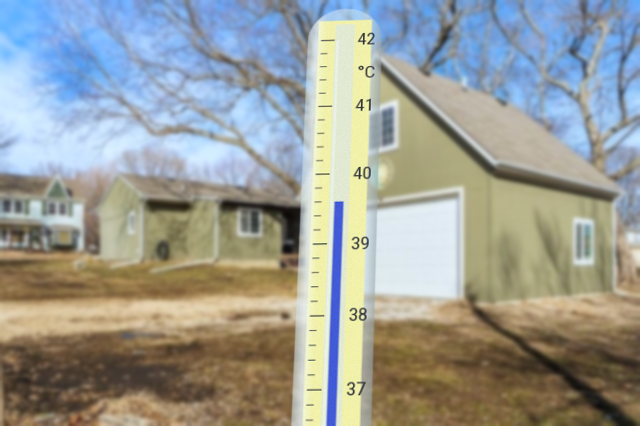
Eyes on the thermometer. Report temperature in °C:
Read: 39.6 °C
